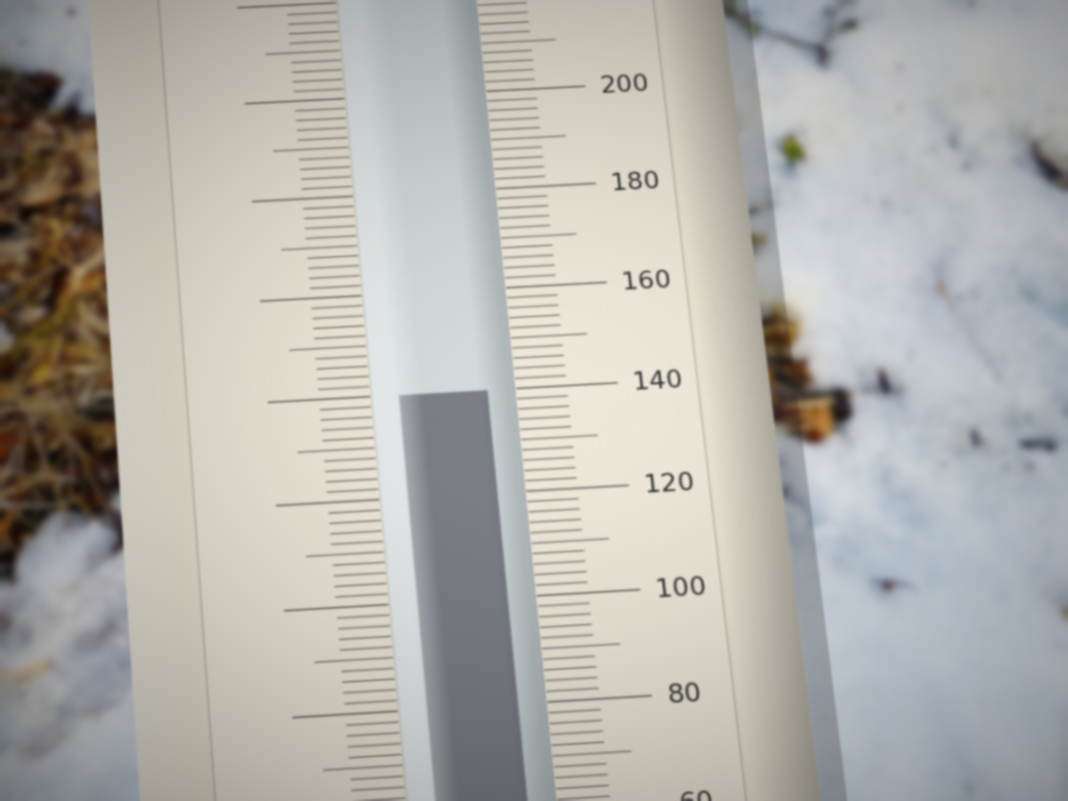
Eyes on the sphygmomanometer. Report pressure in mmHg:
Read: 140 mmHg
